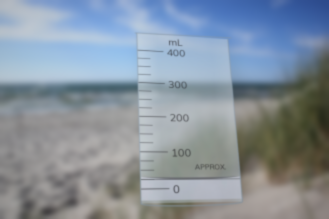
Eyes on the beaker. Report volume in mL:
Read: 25 mL
